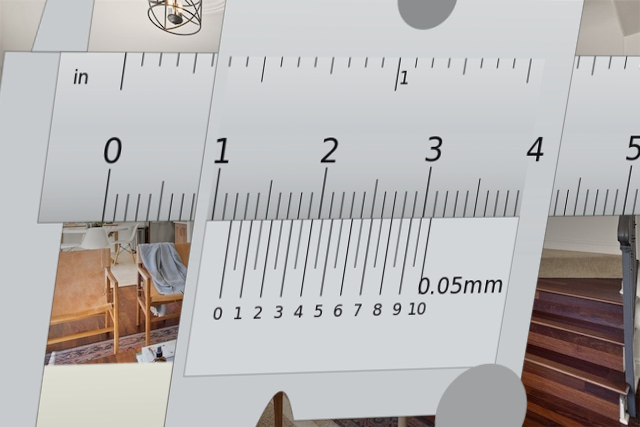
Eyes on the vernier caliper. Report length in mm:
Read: 11.8 mm
